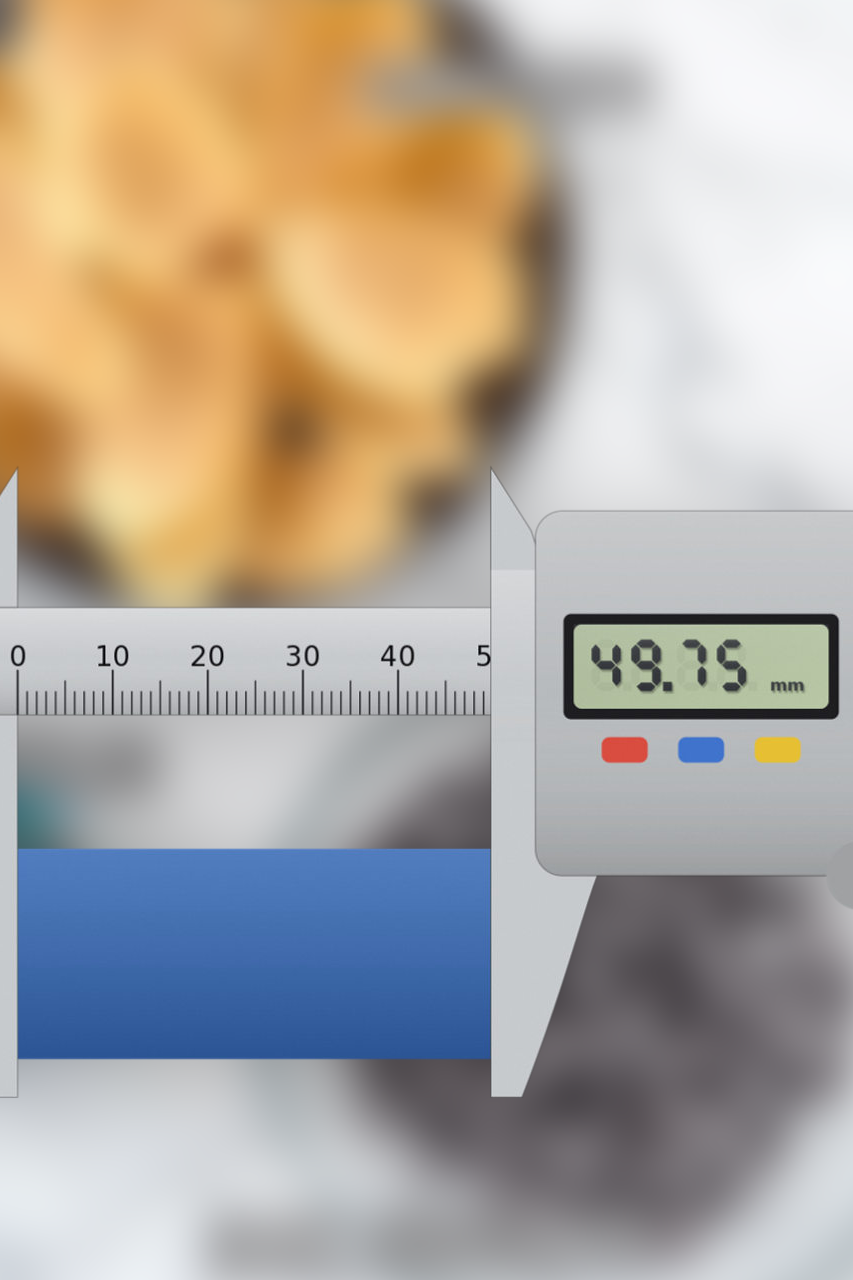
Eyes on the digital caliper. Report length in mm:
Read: 49.75 mm
